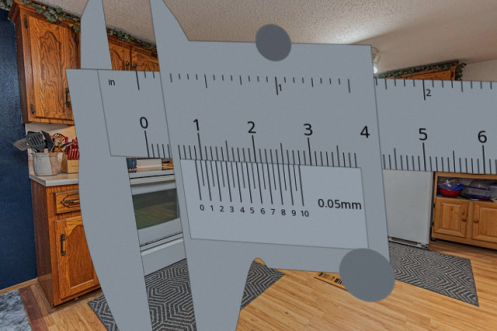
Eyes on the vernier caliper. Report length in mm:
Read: 8.8 mm
